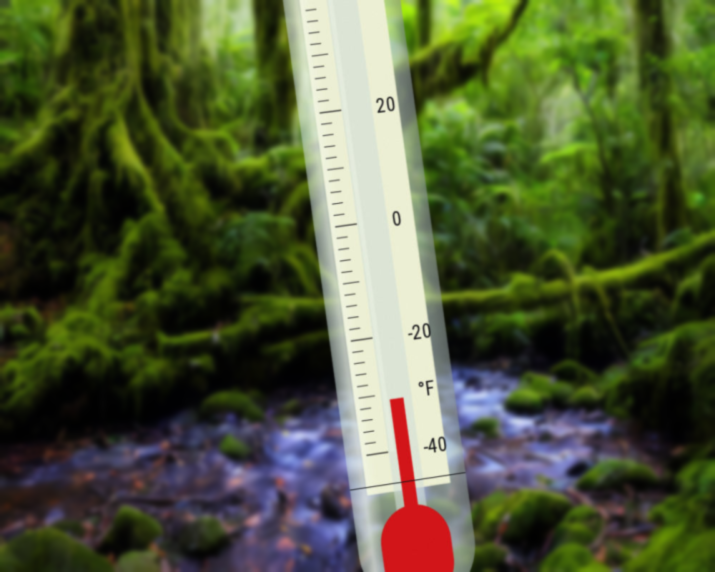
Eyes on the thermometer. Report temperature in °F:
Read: -31 °F
